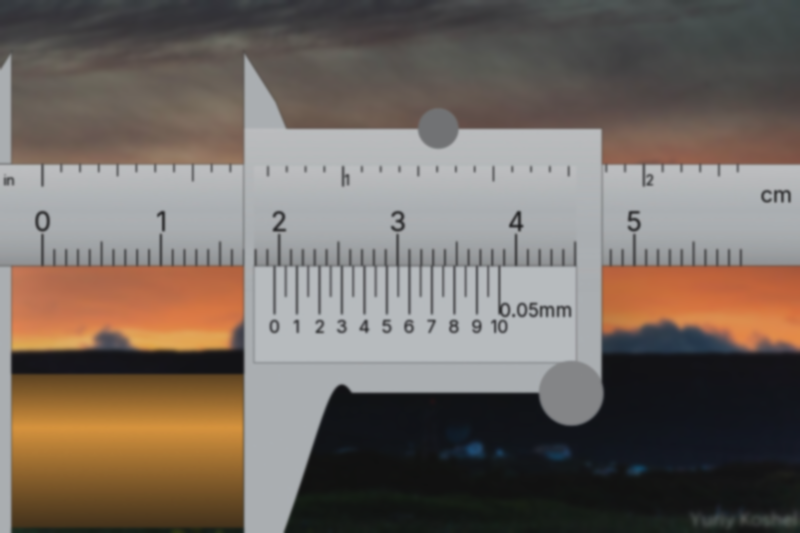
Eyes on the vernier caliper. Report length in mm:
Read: 19.6 mm
